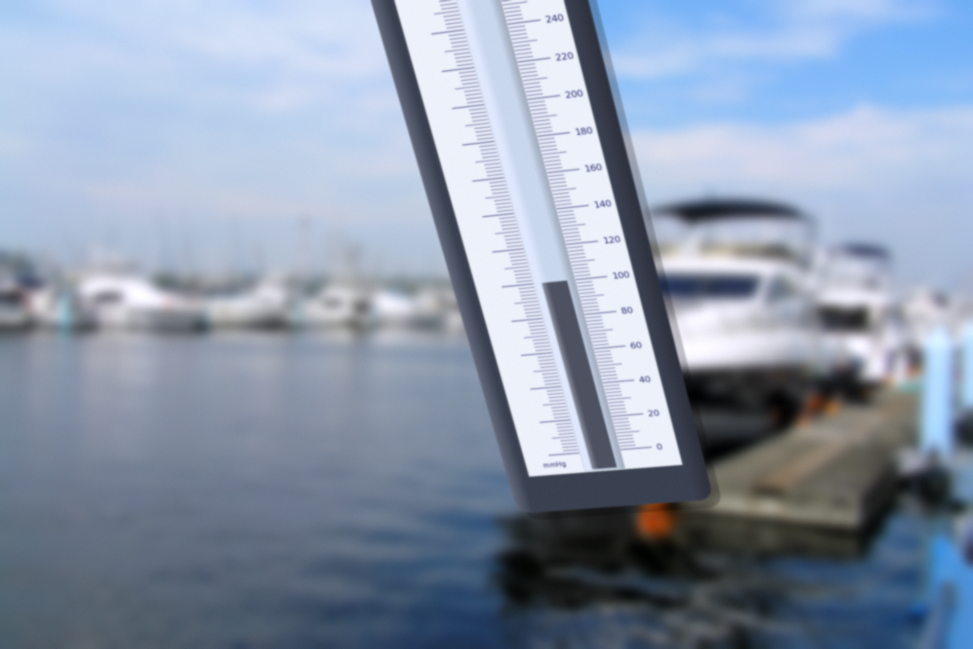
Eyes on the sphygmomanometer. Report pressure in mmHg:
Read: 100 mmHg
